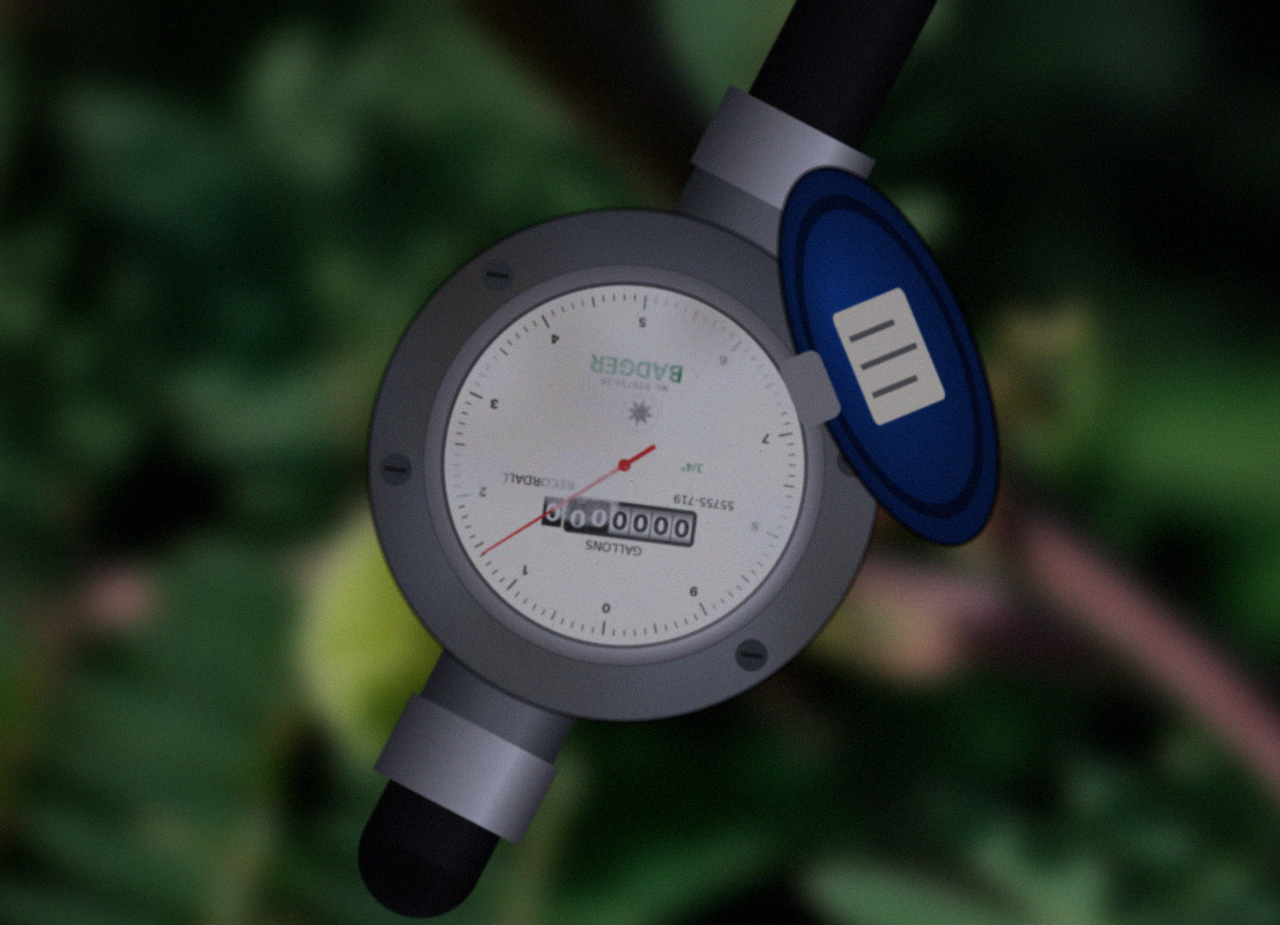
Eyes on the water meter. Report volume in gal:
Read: 1.4 gal
